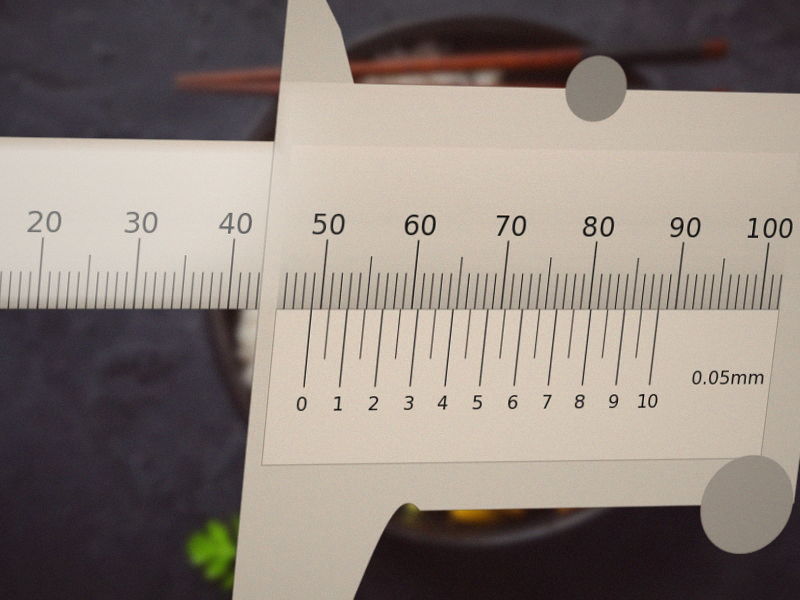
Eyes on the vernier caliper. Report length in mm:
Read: 49.0 mm
